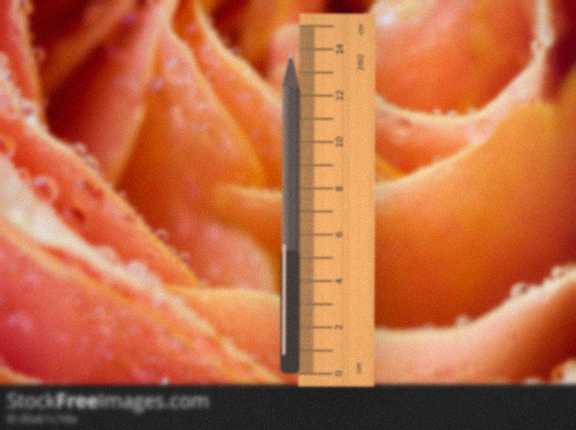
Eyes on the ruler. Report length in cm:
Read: 14 cm
